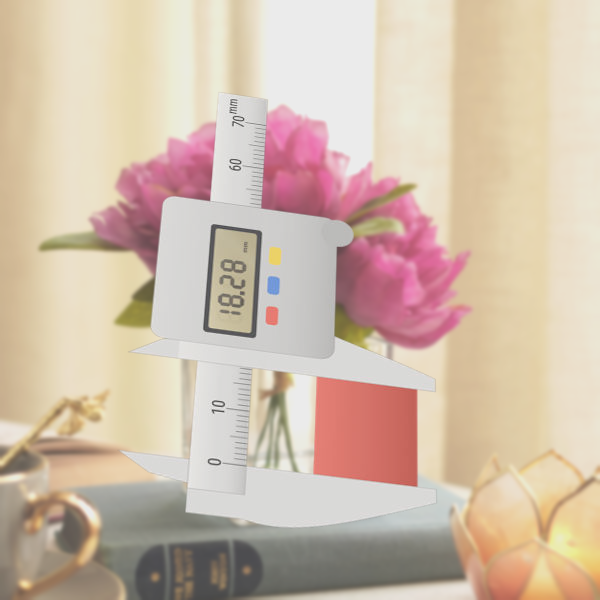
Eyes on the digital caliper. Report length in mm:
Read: 18.28 mm
